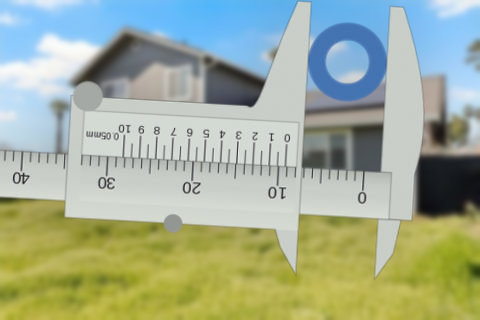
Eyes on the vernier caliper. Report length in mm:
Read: 9.2 mm
